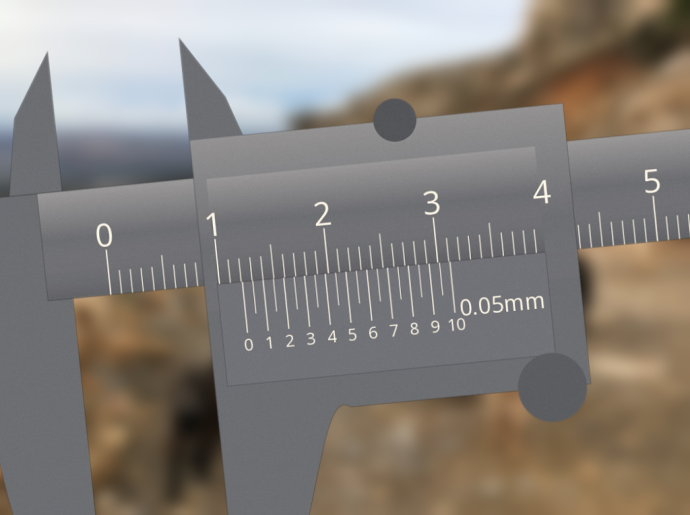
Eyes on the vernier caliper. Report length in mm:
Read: 12.1 mm
